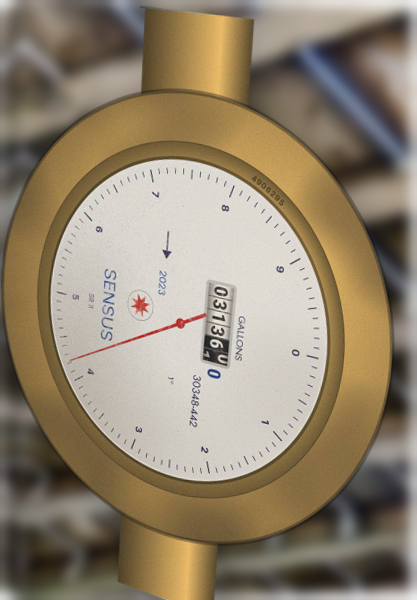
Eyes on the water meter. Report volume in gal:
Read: 313604.2 gal
